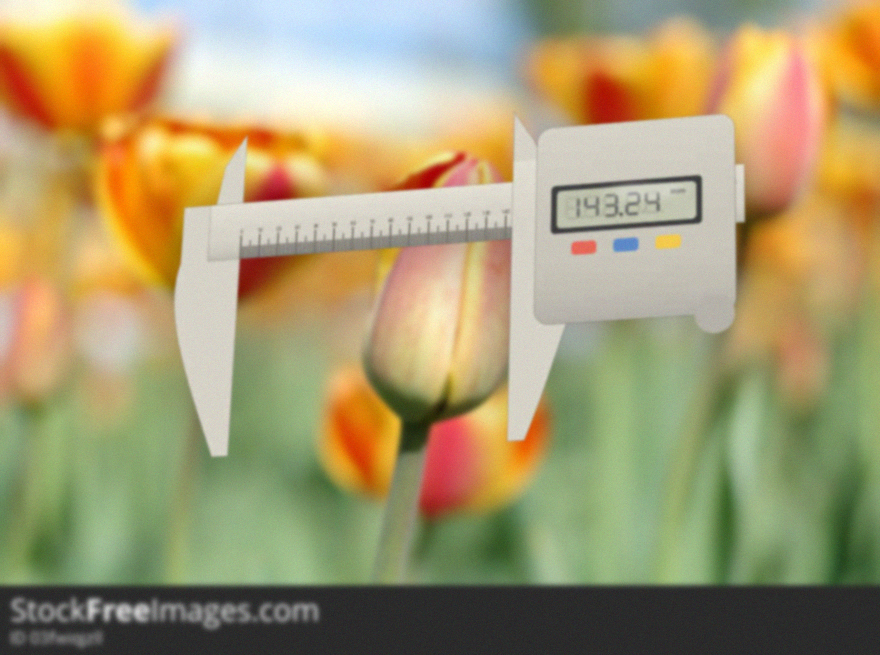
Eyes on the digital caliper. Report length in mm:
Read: 143.24 mm
